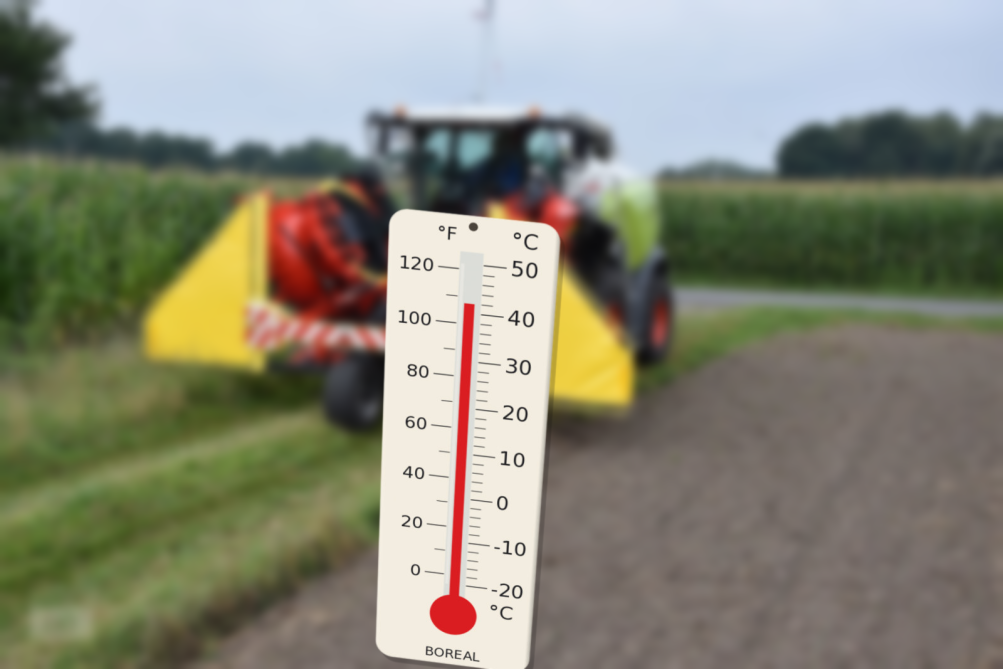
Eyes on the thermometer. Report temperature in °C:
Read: 42 °C
